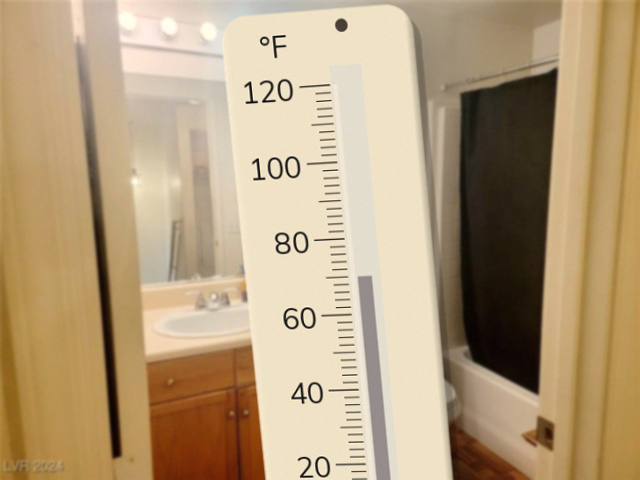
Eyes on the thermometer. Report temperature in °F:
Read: 70 °F
